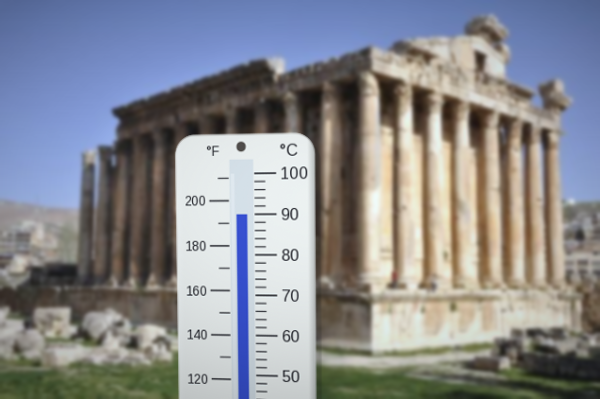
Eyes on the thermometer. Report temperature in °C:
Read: 90 °C
